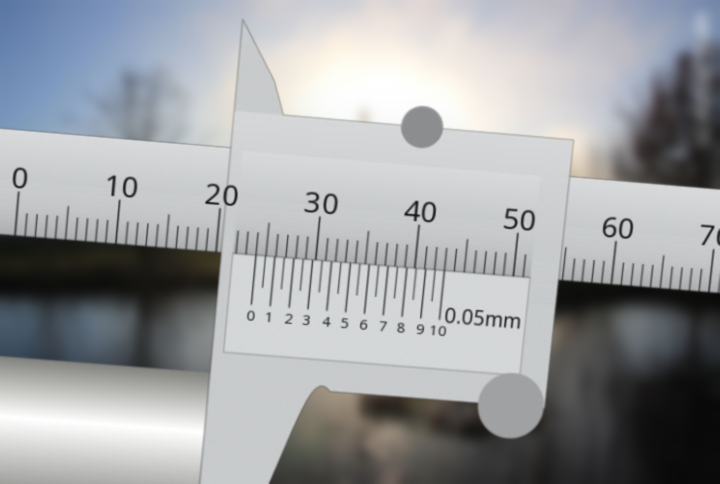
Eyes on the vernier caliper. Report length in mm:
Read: 24.0 mm
